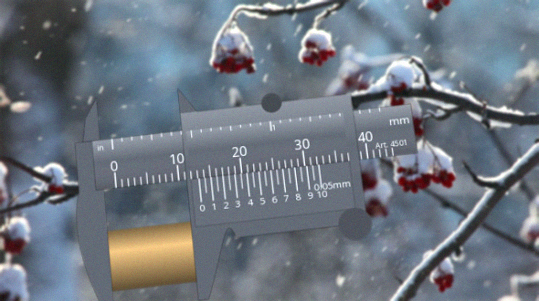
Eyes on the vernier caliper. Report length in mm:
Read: 13.2 mm
